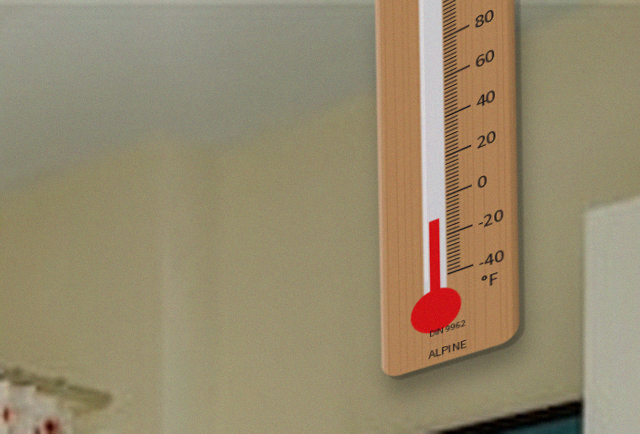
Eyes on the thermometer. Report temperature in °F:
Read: -10 °F
